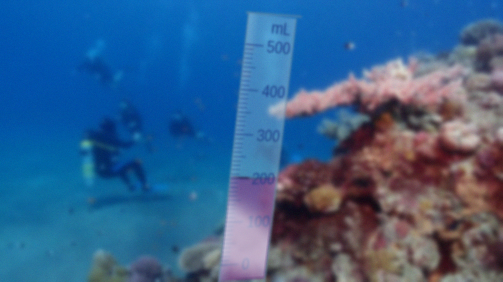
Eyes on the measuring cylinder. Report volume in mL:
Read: 200 mL
